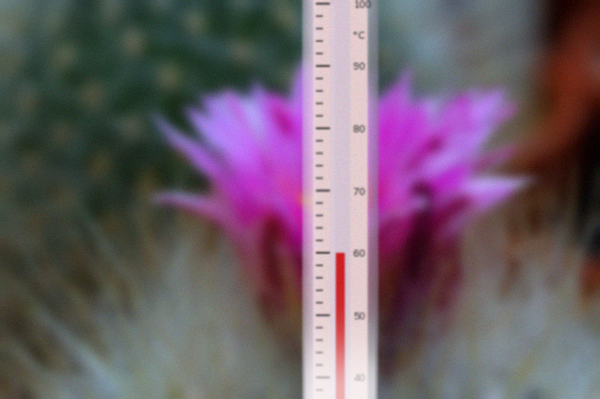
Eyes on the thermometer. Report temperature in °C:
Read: 60 °C
